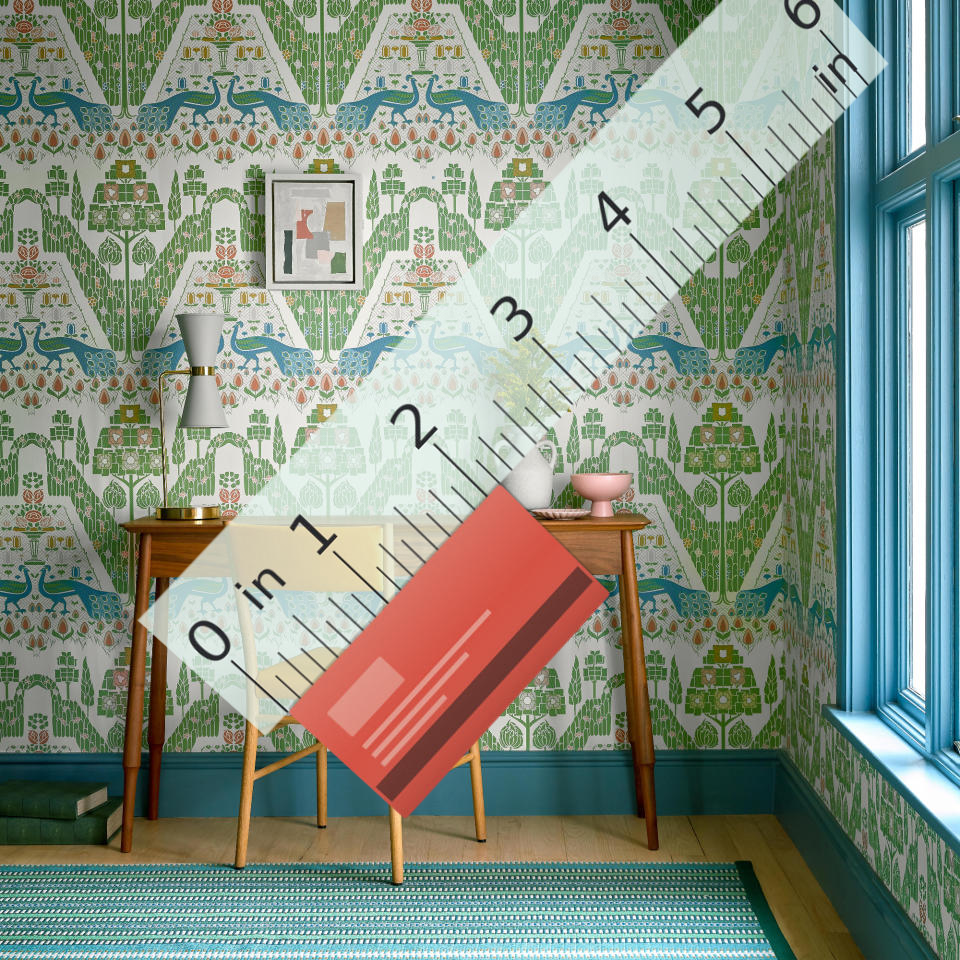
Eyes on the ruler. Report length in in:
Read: 2.125 in
